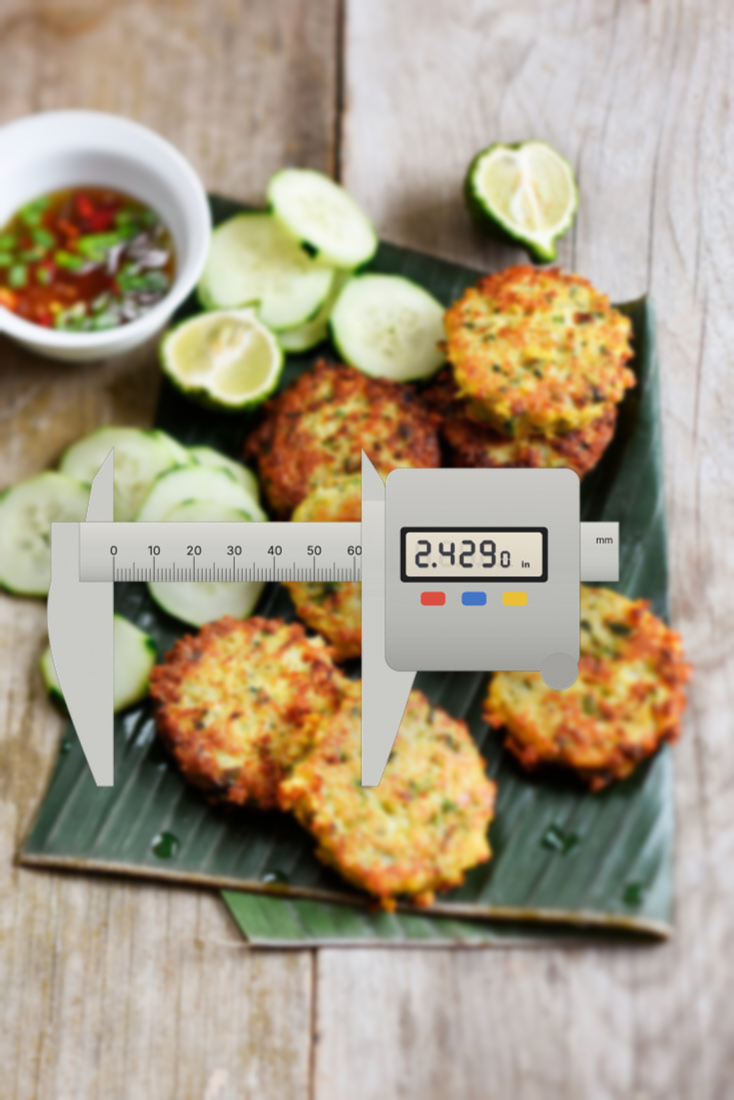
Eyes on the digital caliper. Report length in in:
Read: 2.4290 in
